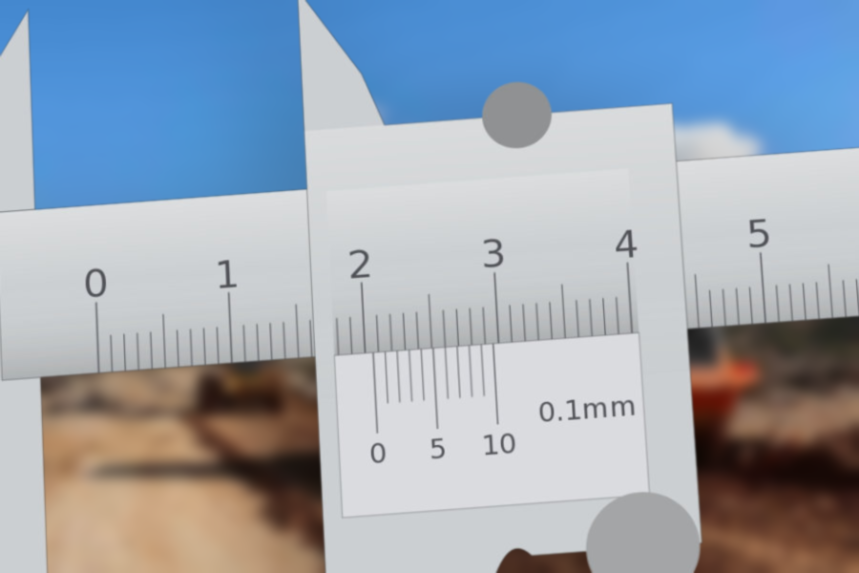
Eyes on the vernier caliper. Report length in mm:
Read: 20.6 mm
